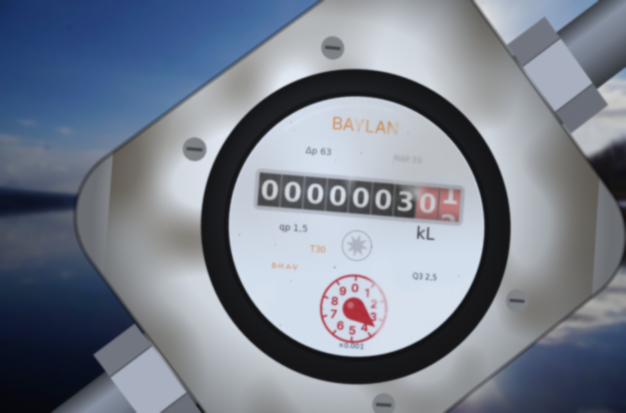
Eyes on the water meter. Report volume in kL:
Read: 3.013 kL
